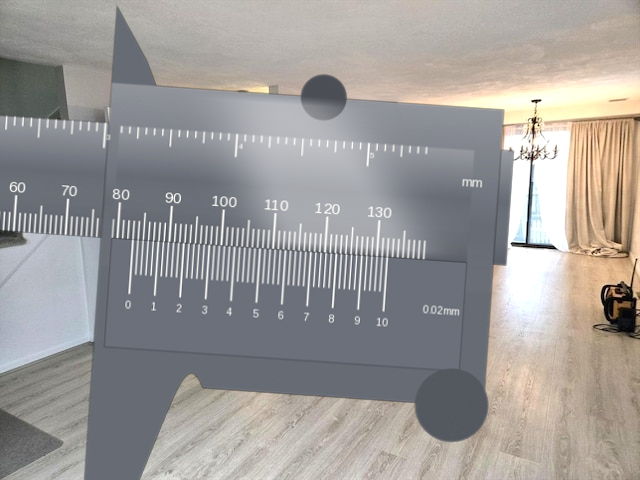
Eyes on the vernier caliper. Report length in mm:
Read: 83.0 mm
